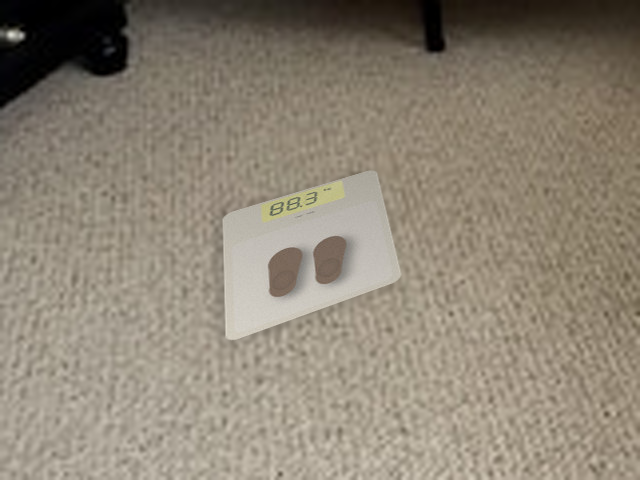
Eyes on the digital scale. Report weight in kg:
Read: 88.3 kg
